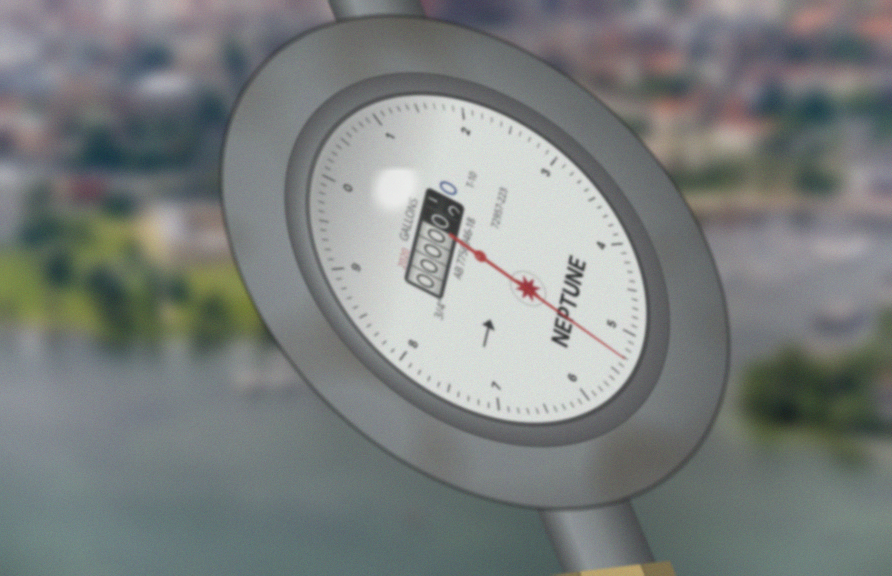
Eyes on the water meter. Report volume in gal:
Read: 15.3 gal
